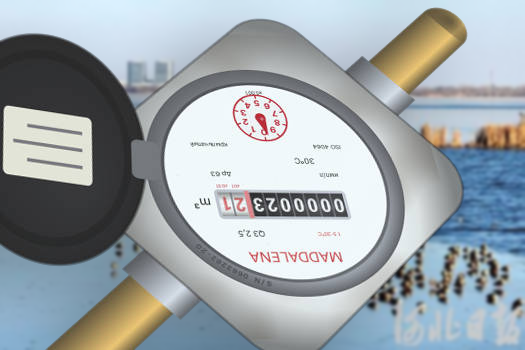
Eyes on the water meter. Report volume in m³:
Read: 23.209 m³
